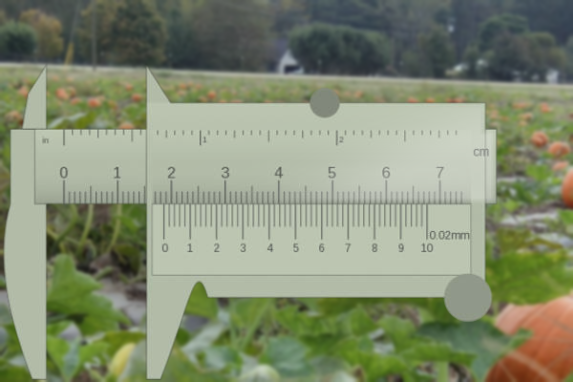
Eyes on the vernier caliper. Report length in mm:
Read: 18.6 mm
